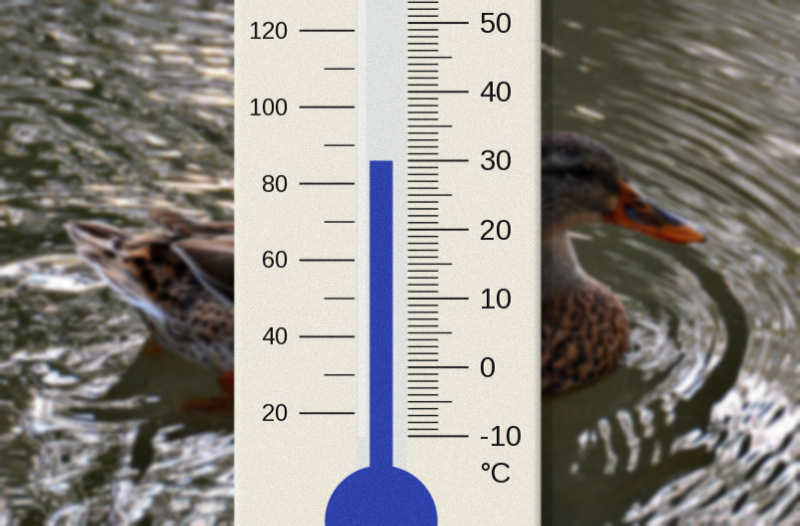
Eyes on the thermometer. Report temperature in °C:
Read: 30 °C
